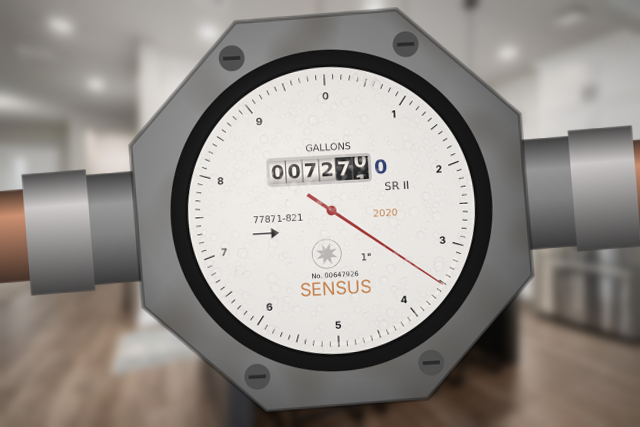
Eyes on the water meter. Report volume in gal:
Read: 72703.5 gal
